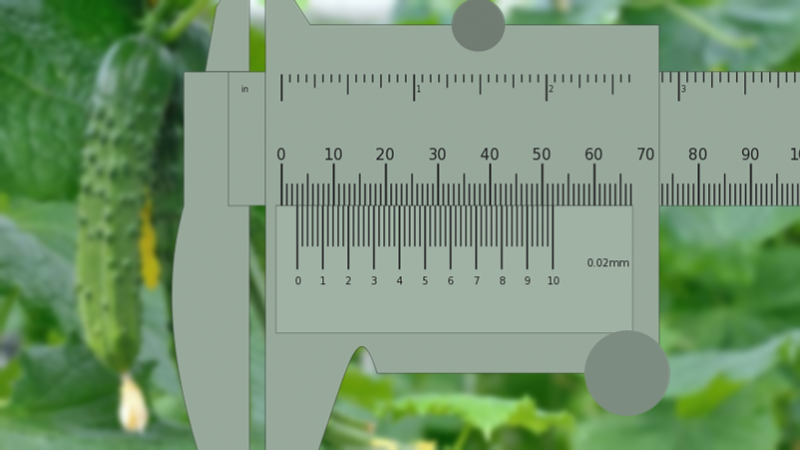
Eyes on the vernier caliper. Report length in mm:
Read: 3.0 mm
